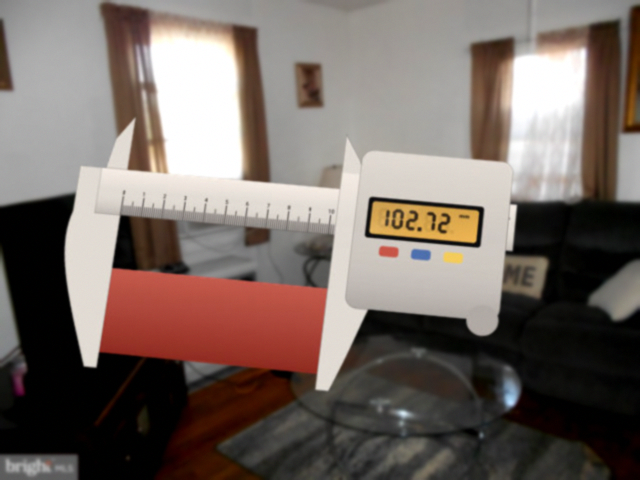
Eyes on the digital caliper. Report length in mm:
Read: 102.72 mm
